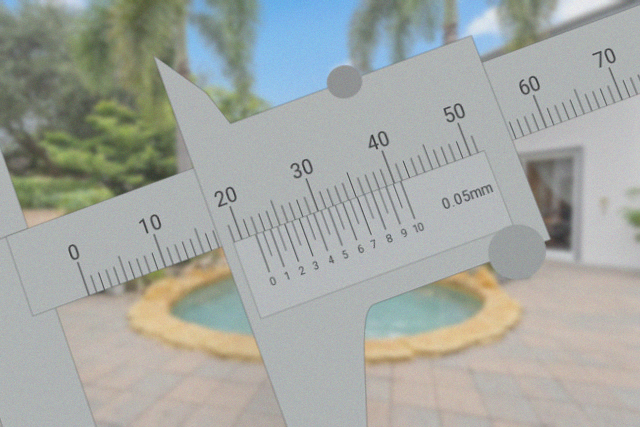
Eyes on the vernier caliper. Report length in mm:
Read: 21.8 mm
